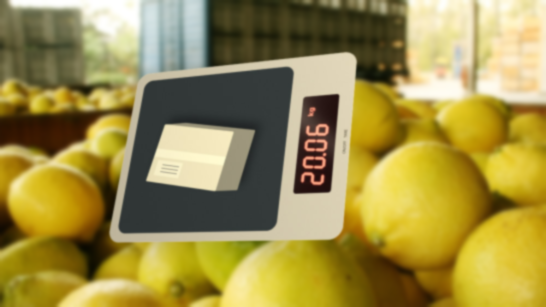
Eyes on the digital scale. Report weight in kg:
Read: 20.06 kg
